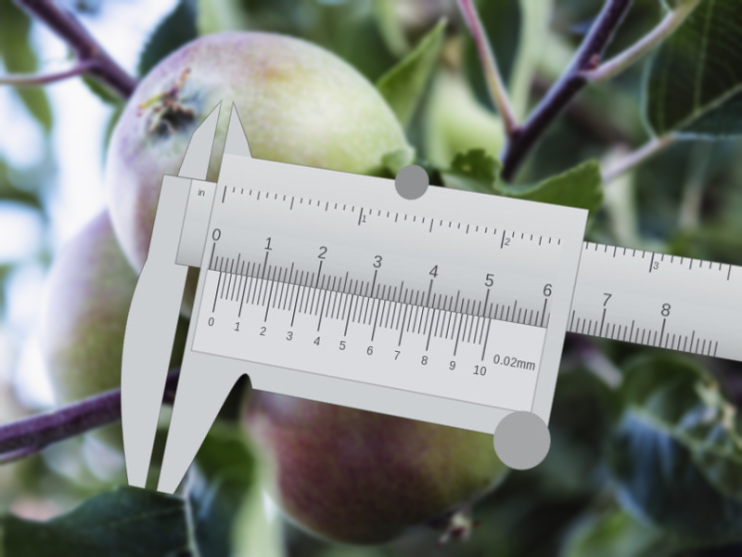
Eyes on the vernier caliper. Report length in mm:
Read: 2.2 mm
